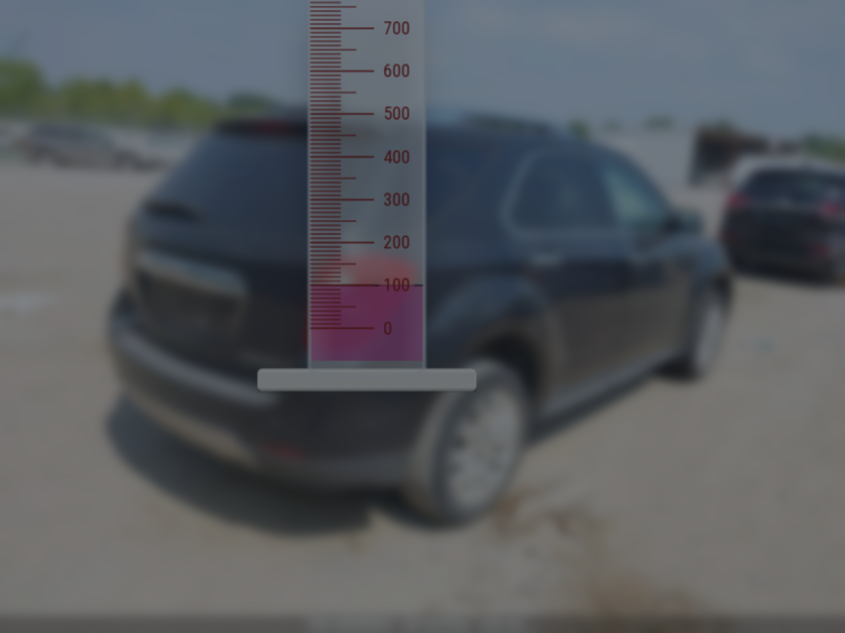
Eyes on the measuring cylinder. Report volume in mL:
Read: 100 mL
